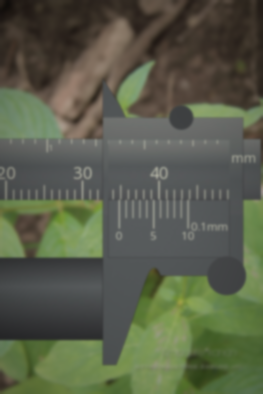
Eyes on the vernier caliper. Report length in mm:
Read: 34.8 mm
